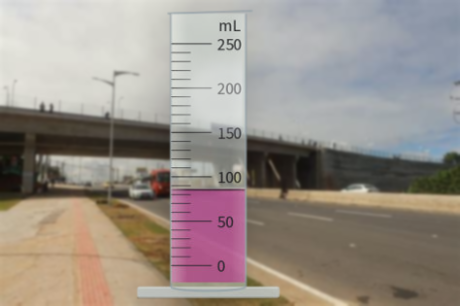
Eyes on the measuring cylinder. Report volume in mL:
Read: 85 mL
